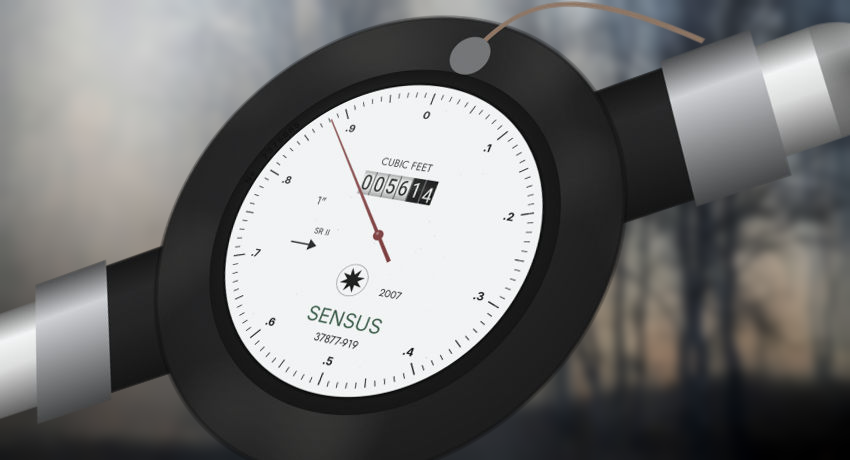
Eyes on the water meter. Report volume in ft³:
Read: 5613.88 ft³
